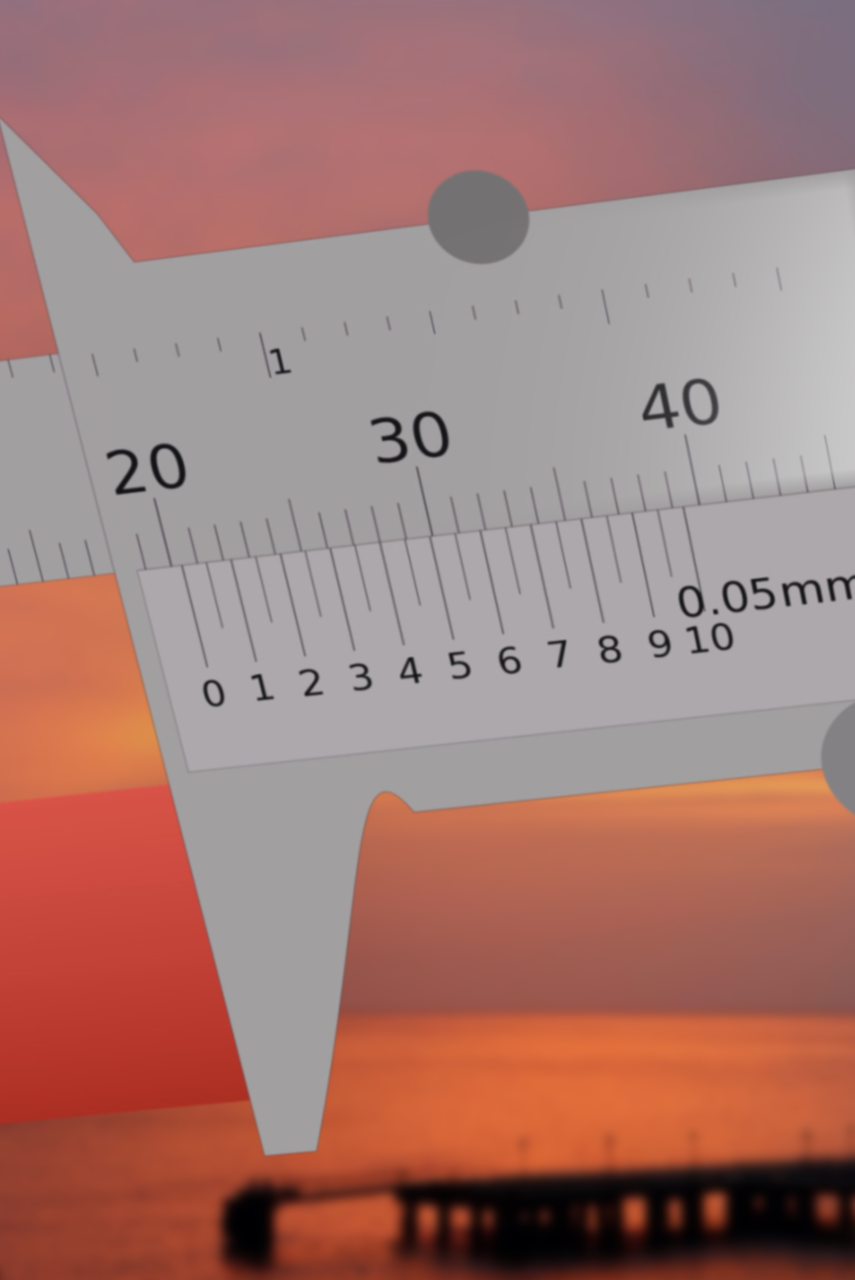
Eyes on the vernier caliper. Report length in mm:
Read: 20.4 mm
